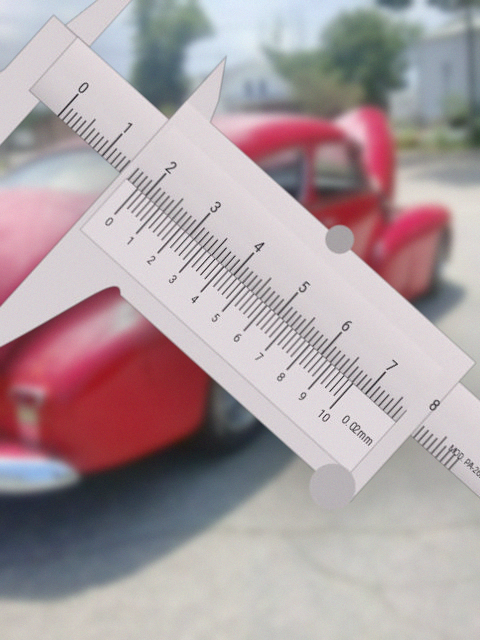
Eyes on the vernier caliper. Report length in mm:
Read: 18.2 mm
